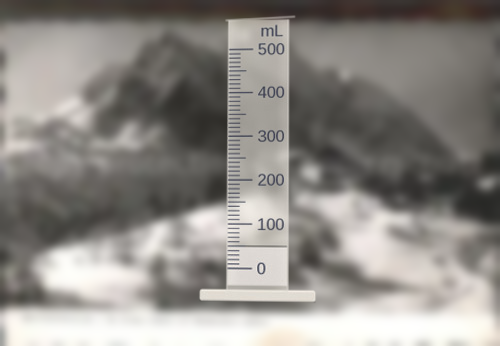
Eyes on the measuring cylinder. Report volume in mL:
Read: 50 mL
